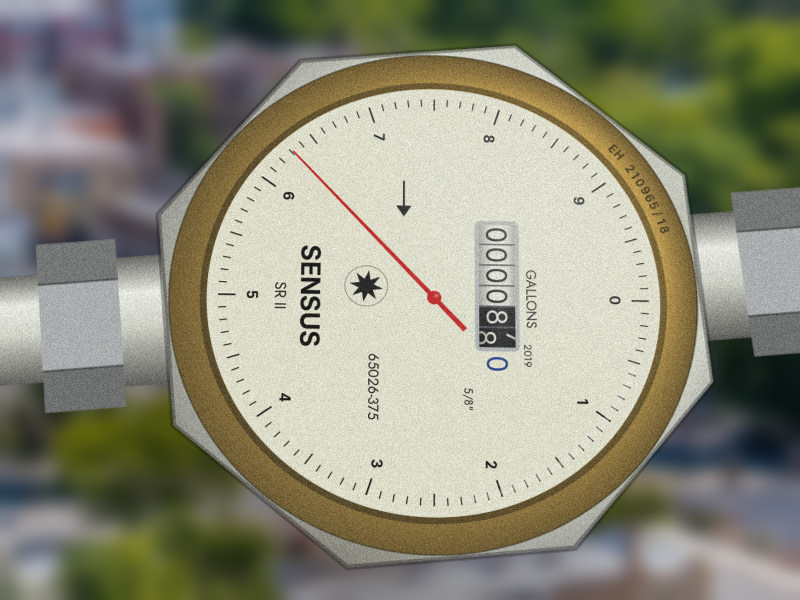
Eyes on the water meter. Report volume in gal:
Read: 876.3 gal
